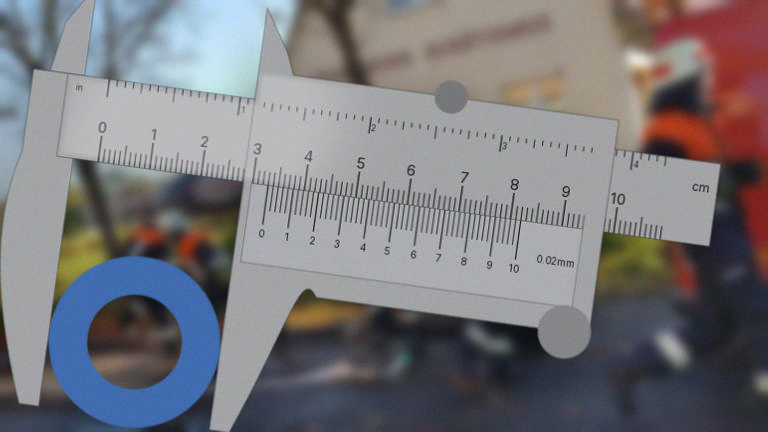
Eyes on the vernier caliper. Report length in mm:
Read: 33.0 mm
